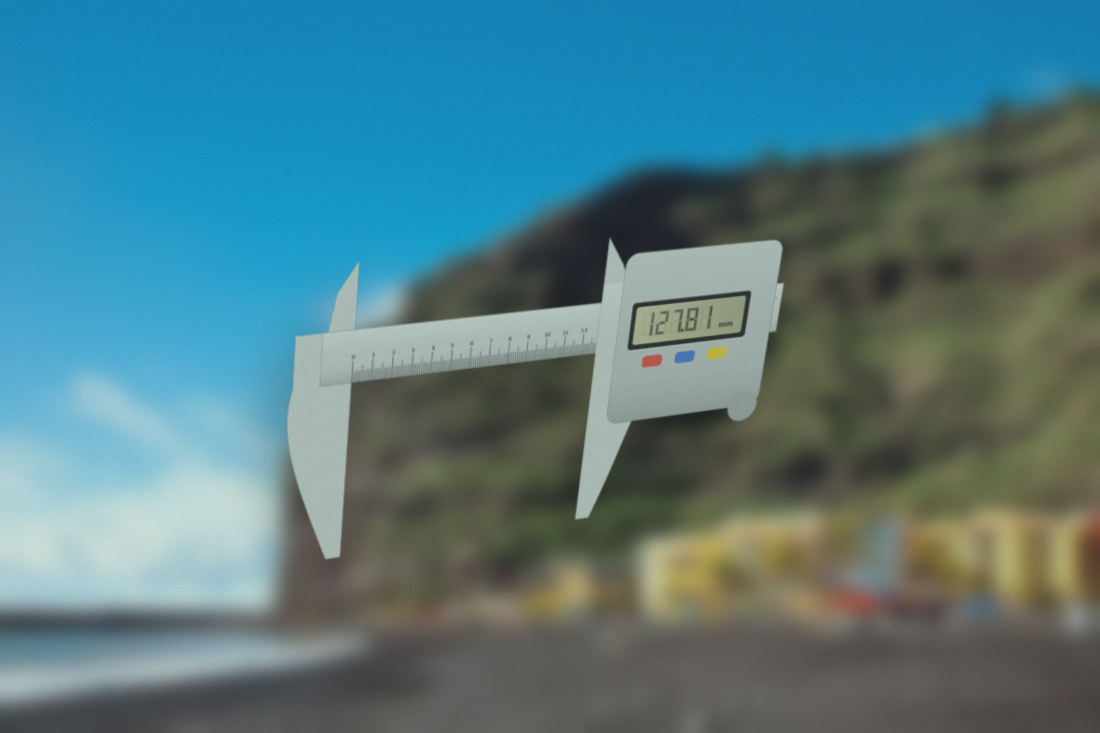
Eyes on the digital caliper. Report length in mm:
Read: 127.81 mm
